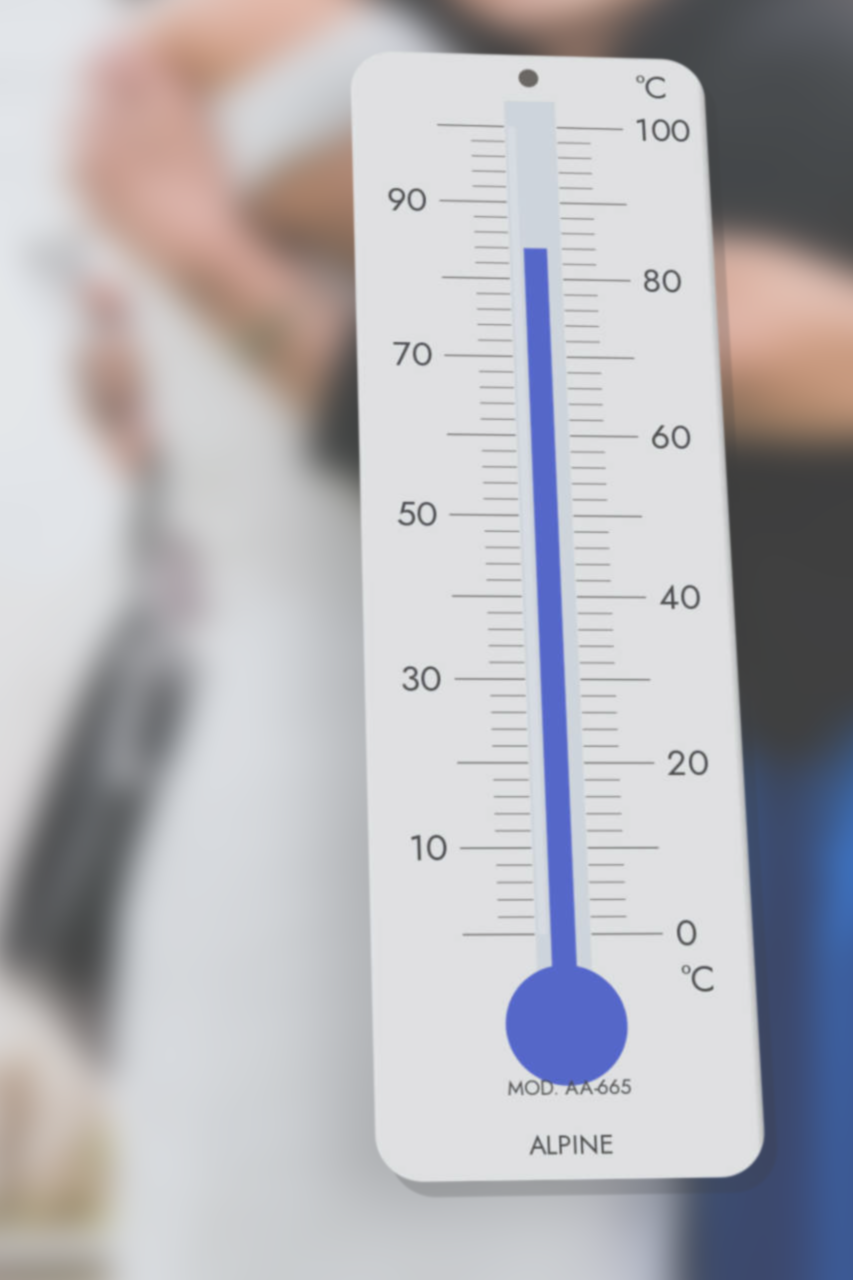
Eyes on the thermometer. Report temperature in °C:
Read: 84 °C
